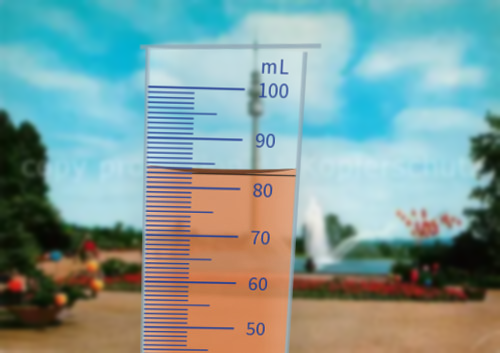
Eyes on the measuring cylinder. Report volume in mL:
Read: 83 mL
